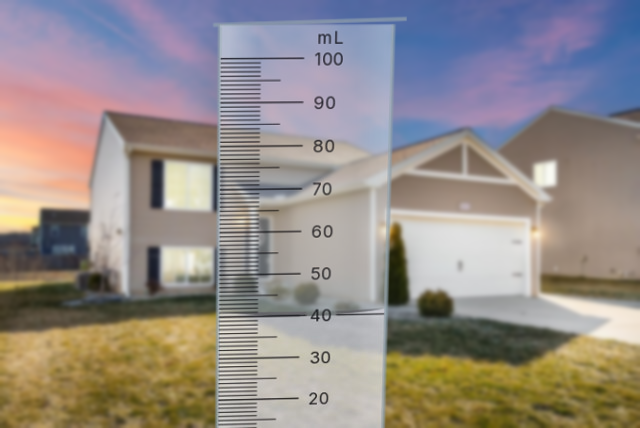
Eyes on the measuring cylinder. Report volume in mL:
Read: 40 mL
